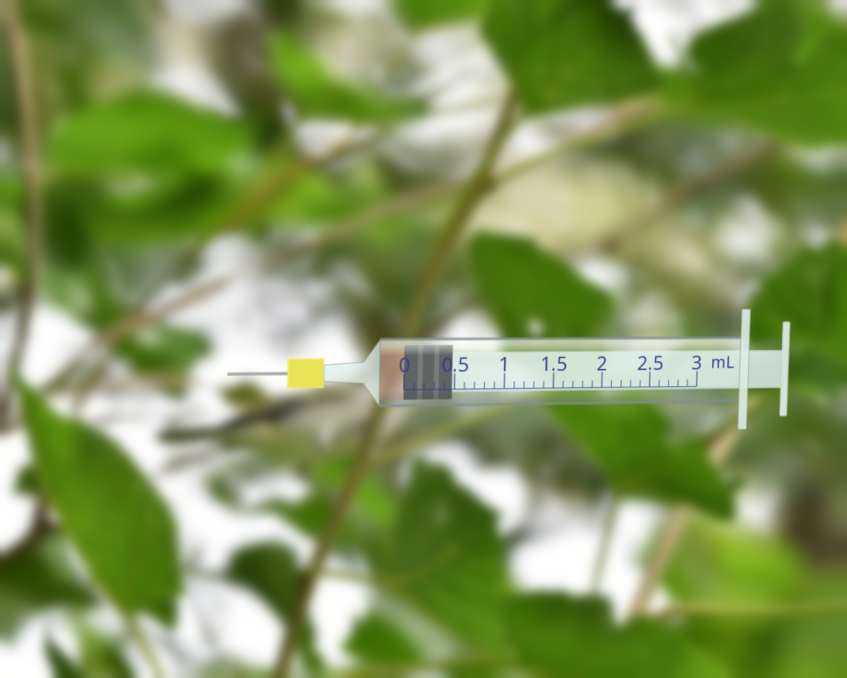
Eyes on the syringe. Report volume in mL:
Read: 0 mL
